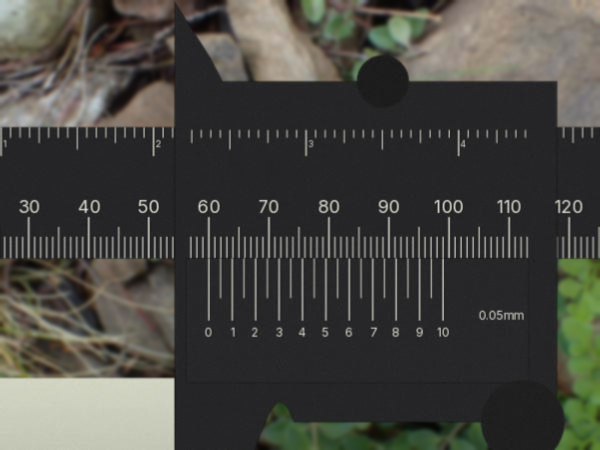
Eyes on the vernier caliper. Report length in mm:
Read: 60.0 mm
